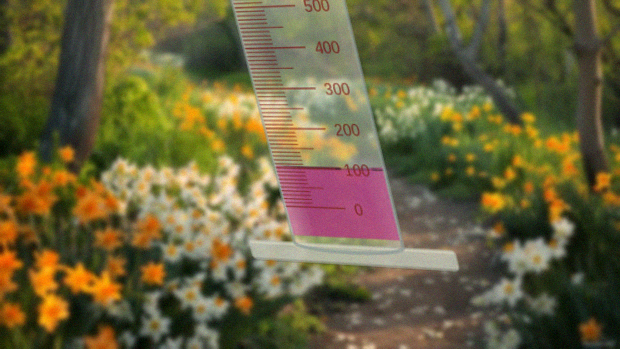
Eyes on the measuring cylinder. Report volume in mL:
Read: 100 mL
